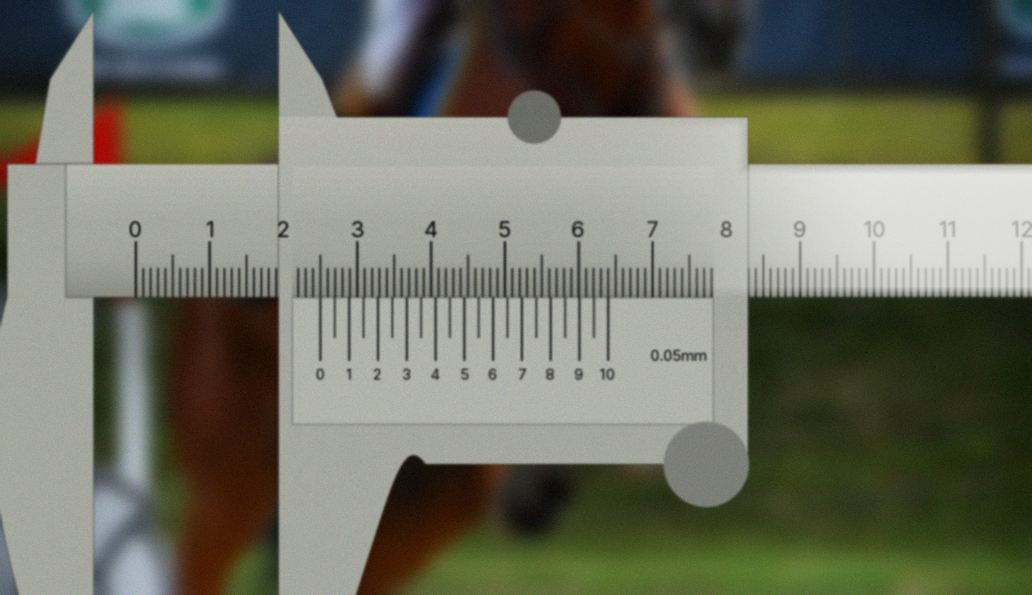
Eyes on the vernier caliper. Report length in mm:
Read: 25.0 mm
